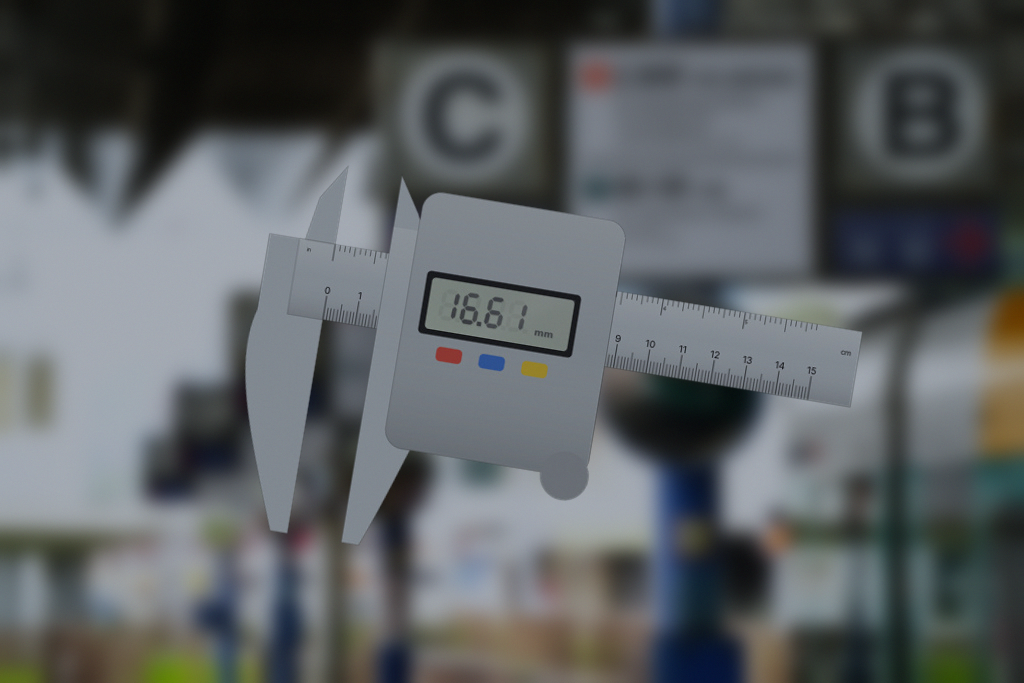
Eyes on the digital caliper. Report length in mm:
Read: 16.61 mm
